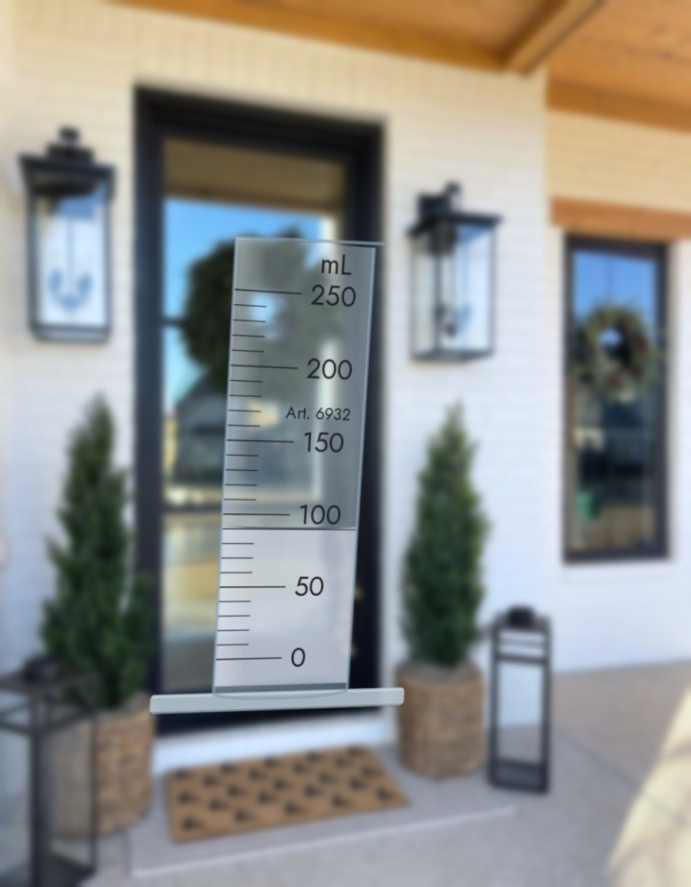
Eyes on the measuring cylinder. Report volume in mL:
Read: 90 mL
